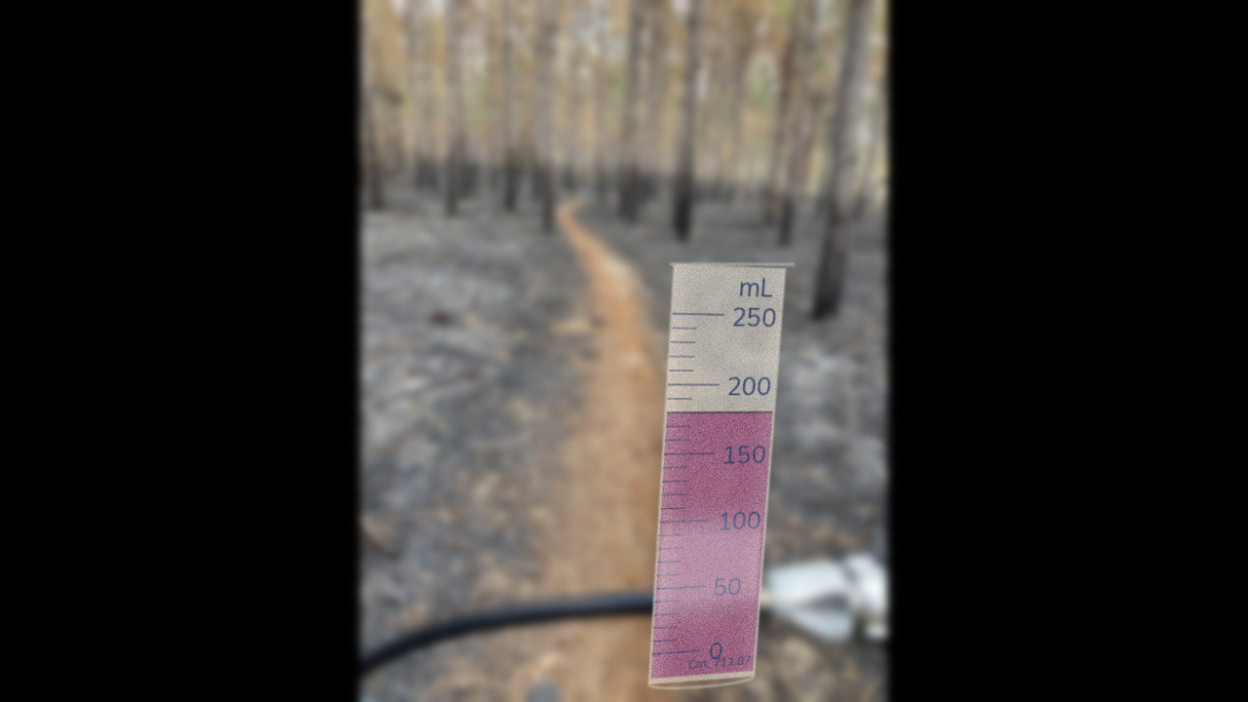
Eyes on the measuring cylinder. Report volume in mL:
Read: 180 mL
